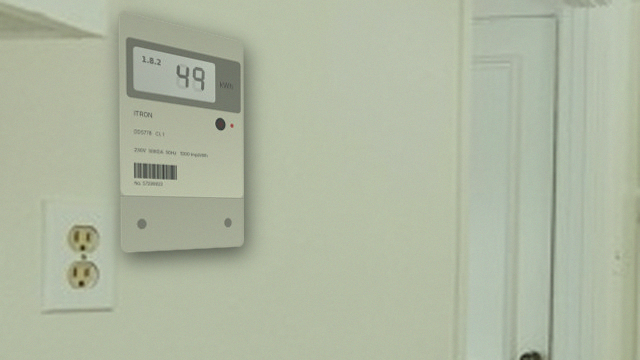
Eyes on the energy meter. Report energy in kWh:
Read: 49 kWh
